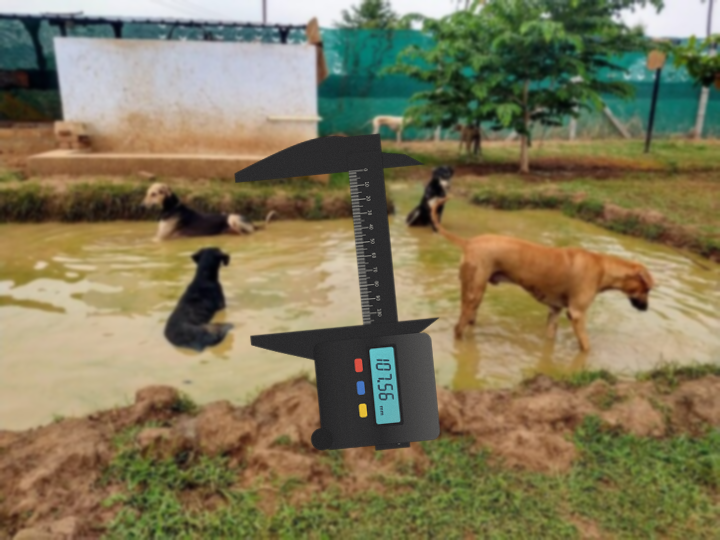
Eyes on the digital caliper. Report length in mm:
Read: 107.56 mm
